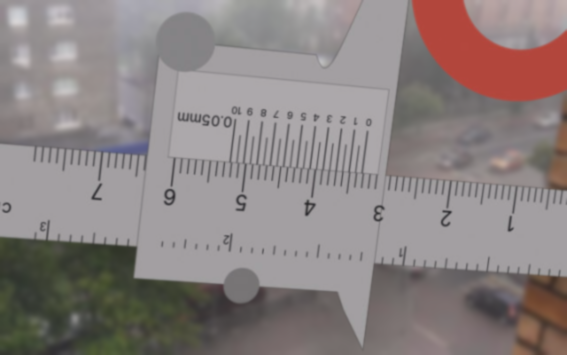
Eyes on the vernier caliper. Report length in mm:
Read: 33.2 mm
